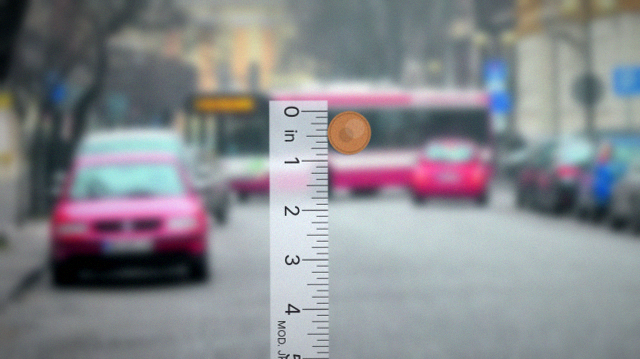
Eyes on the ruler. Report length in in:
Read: 0.875 in
